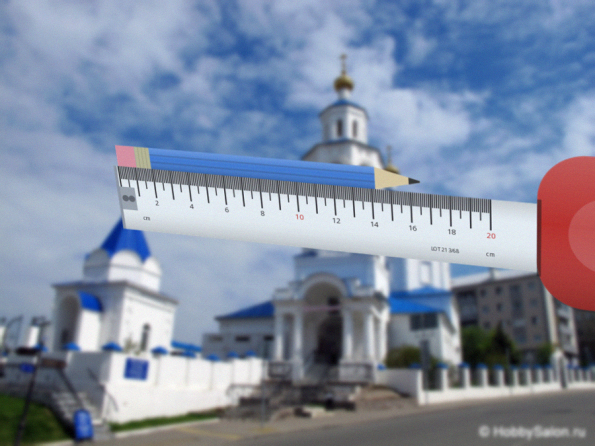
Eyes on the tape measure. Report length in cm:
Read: 16.5 cm
